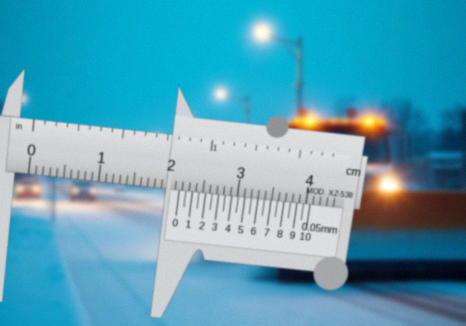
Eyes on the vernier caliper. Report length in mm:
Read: 21.6 mm
